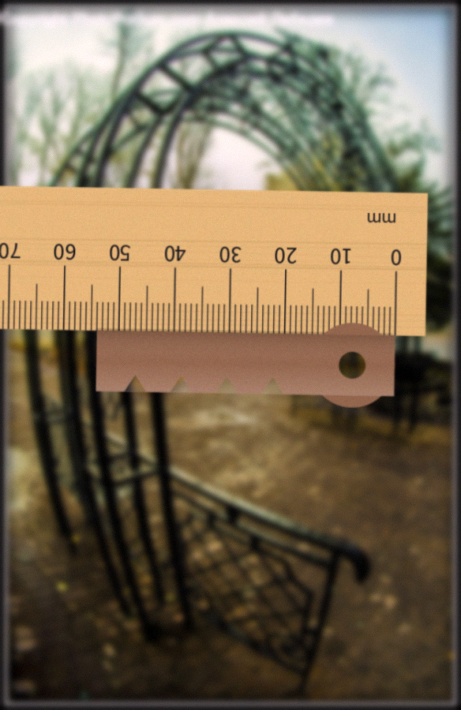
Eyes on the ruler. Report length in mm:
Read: 54 mm
